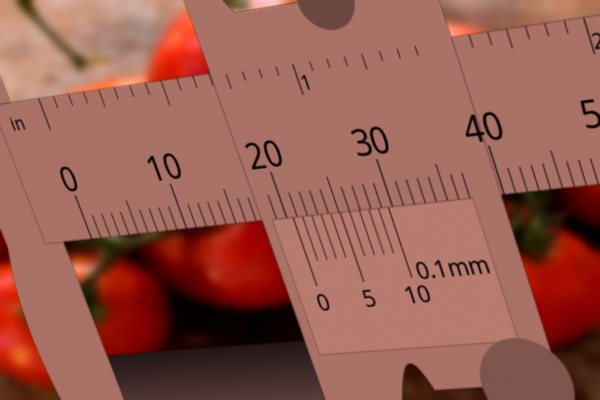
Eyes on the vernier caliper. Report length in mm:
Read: 20.6 mm
